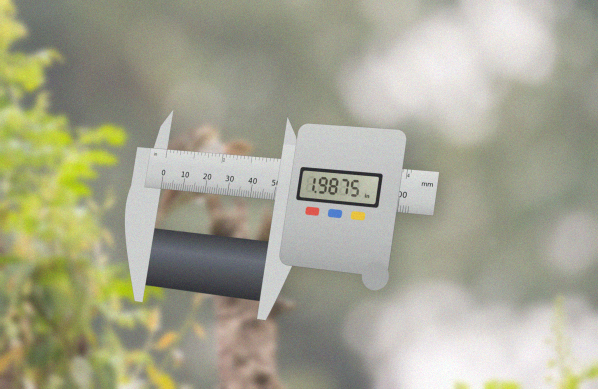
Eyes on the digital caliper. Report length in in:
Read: 1.9875 in
